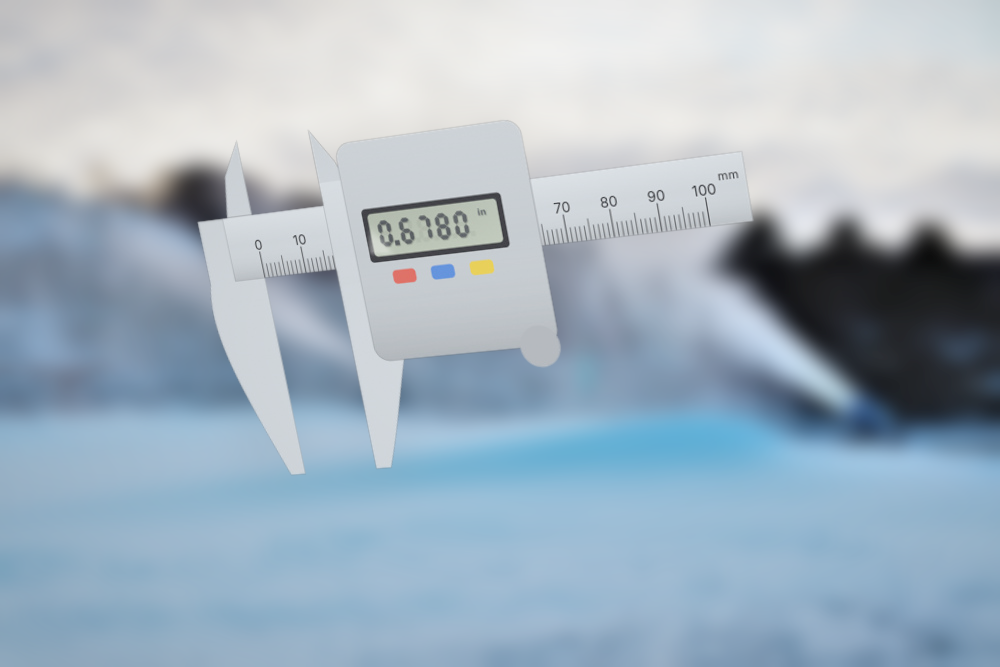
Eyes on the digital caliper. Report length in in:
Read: 0.6780 in
